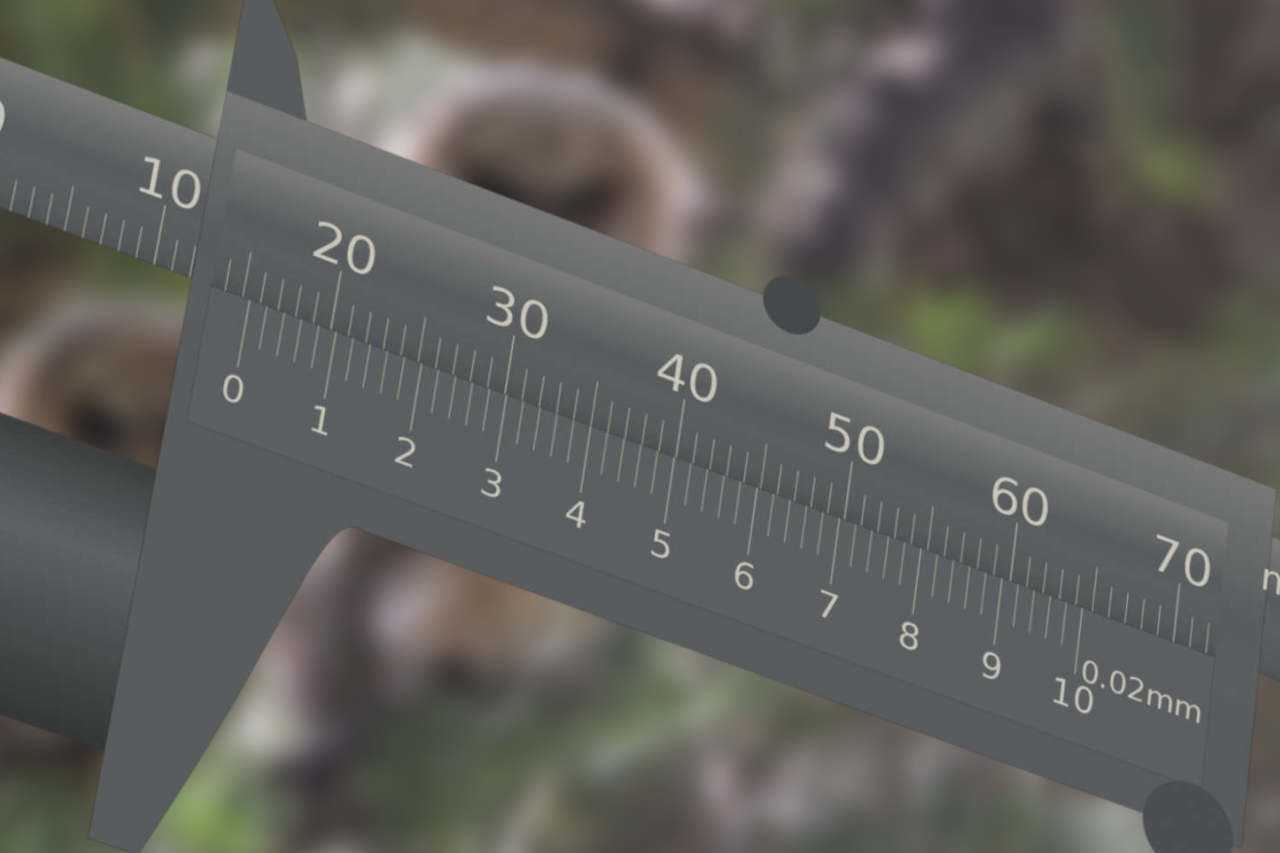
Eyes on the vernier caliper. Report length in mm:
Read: 15.4 mm
